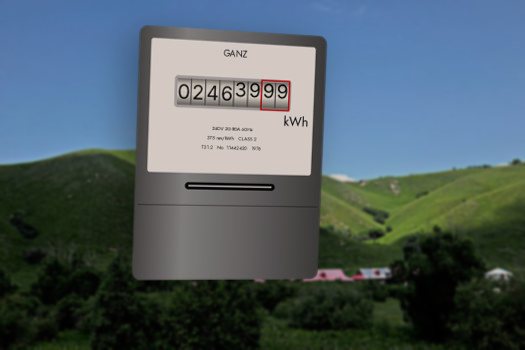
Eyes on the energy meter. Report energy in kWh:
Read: 24639.99 kWh
